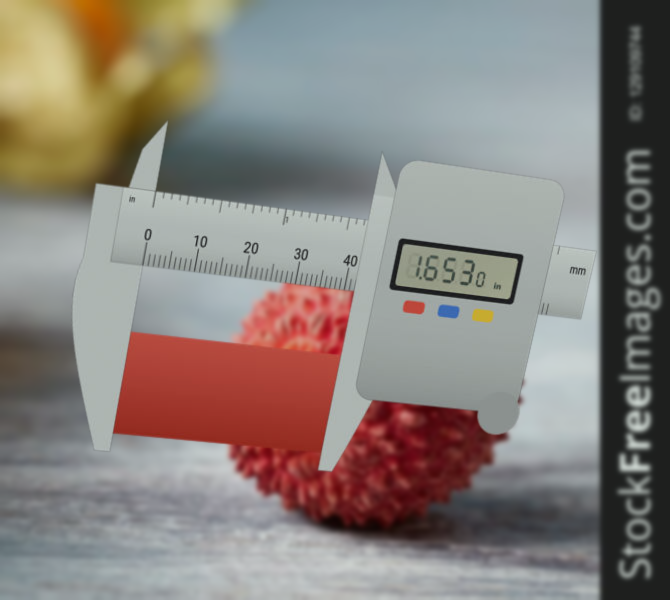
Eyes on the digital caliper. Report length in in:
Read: 1.6530 in
